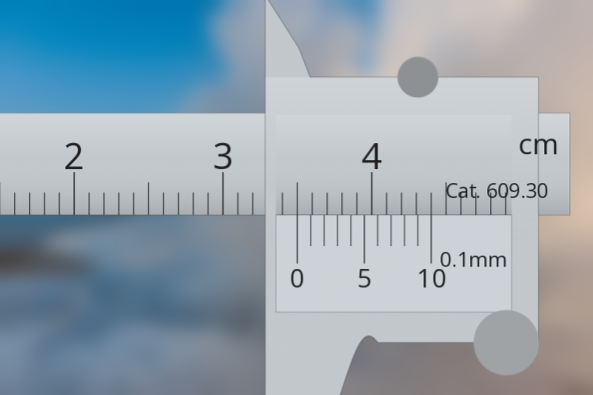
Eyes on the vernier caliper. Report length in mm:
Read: 35.0 mm
